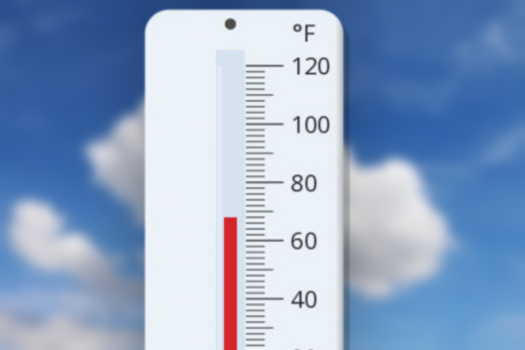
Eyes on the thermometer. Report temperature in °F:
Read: 68 °F
